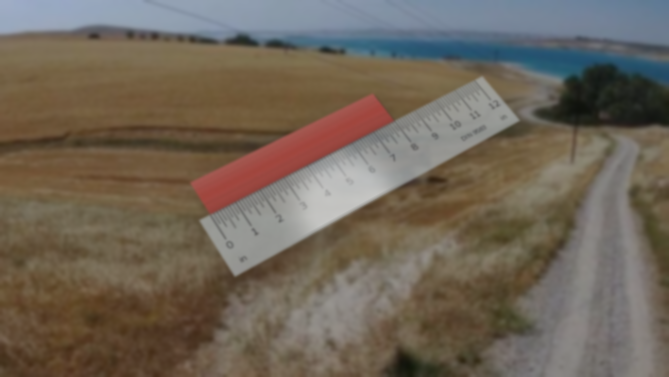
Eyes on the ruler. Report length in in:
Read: 8 in
